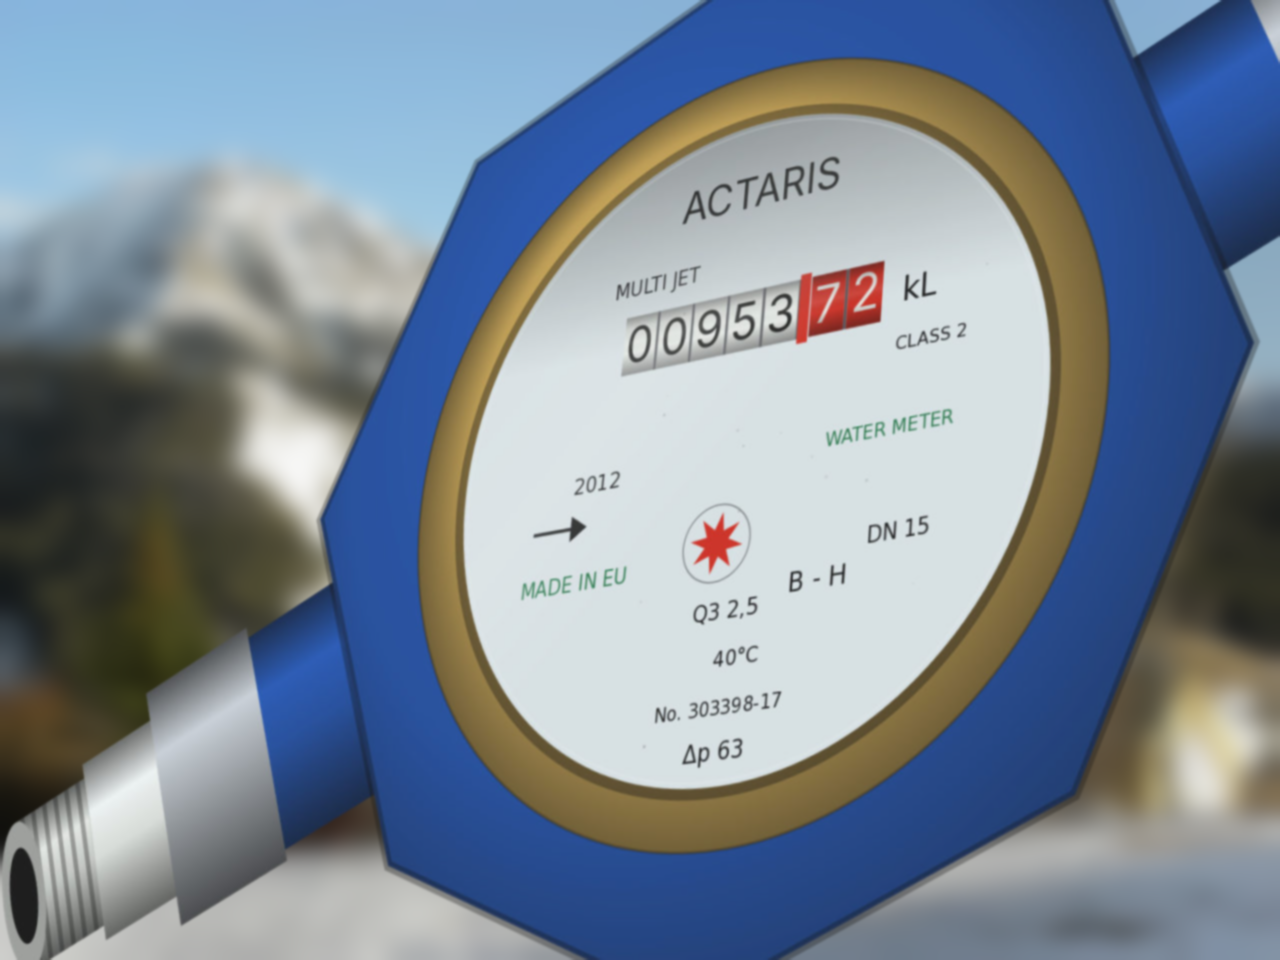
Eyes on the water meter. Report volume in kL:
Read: 953.72 kL
